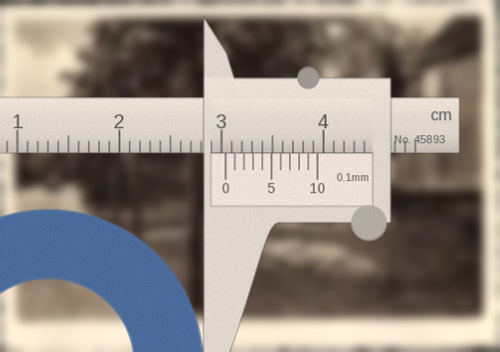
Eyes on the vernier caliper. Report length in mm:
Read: 30.4 mm
